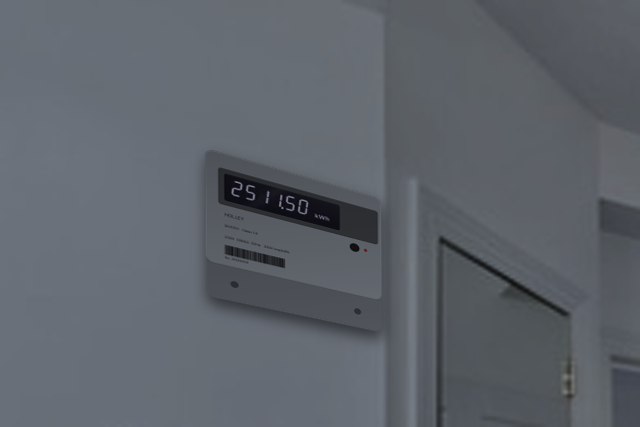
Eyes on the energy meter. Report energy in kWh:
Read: 2511.50 kWh
